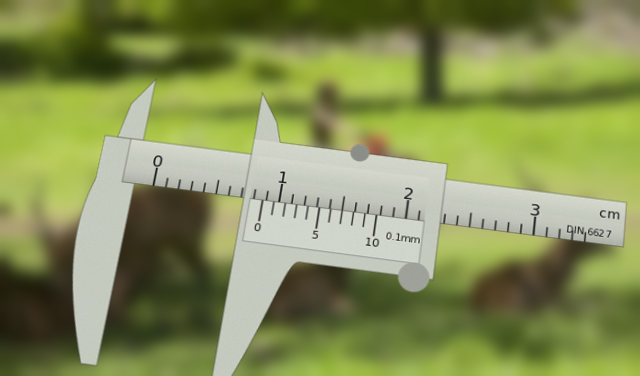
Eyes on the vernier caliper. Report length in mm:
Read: 8.7 mm
